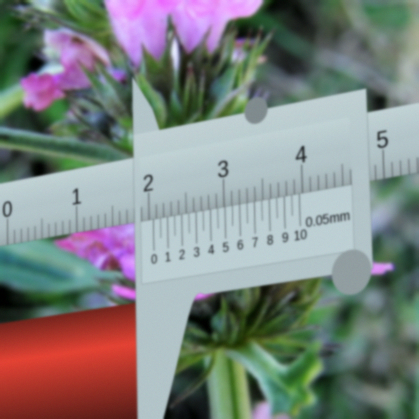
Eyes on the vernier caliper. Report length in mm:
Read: 20.6 mm
